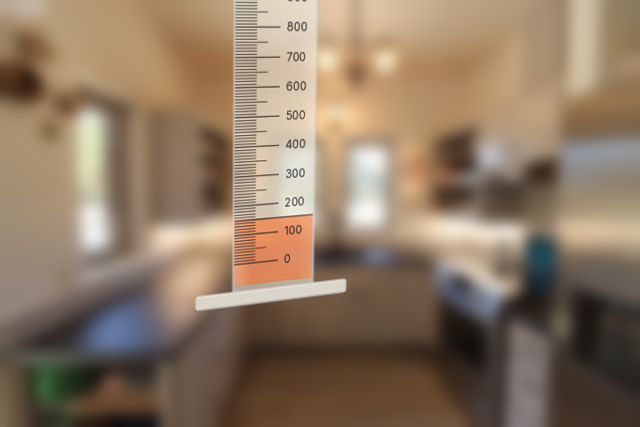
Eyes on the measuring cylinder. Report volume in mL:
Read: 150 mL
